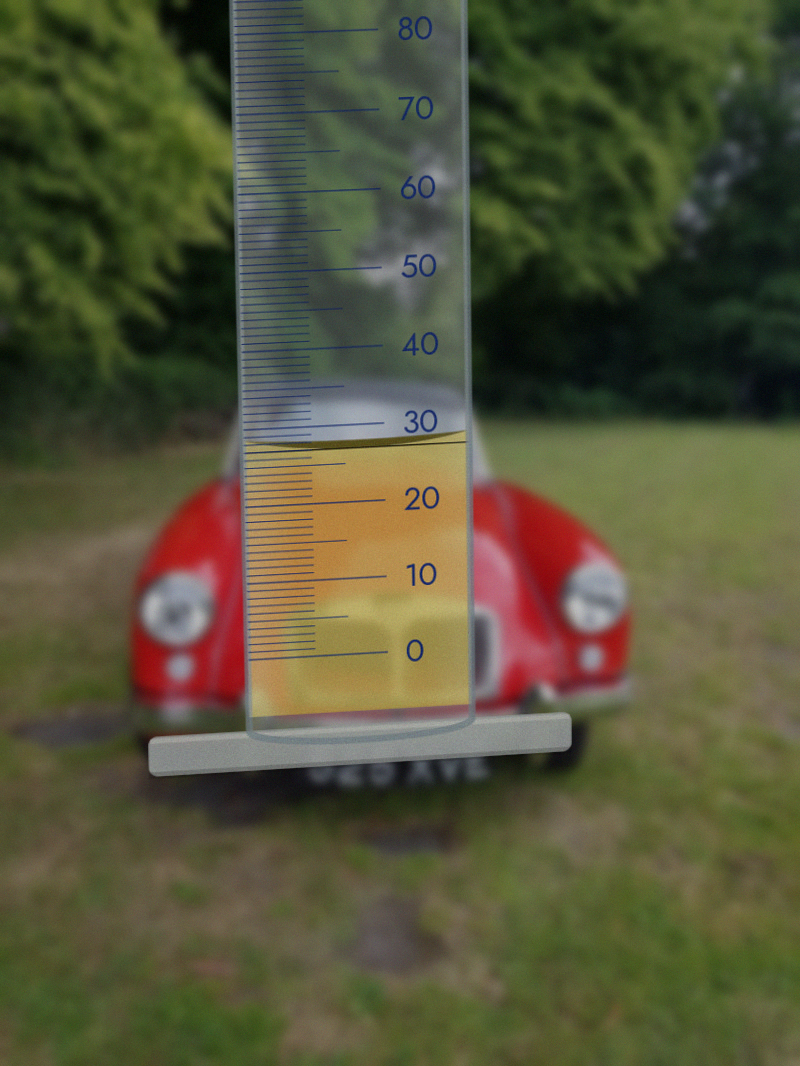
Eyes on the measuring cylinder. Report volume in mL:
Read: 27 mL
